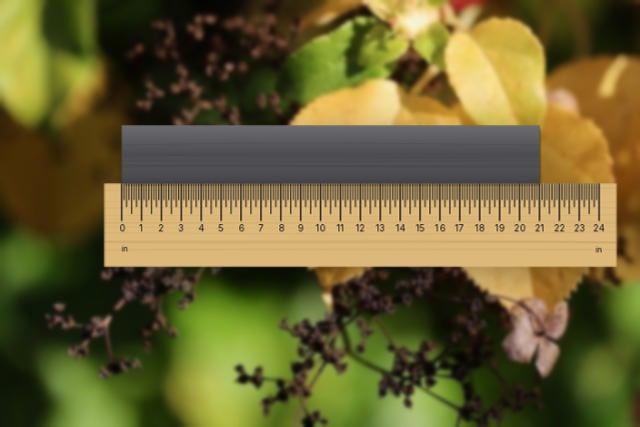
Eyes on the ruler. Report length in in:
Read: 21 in
